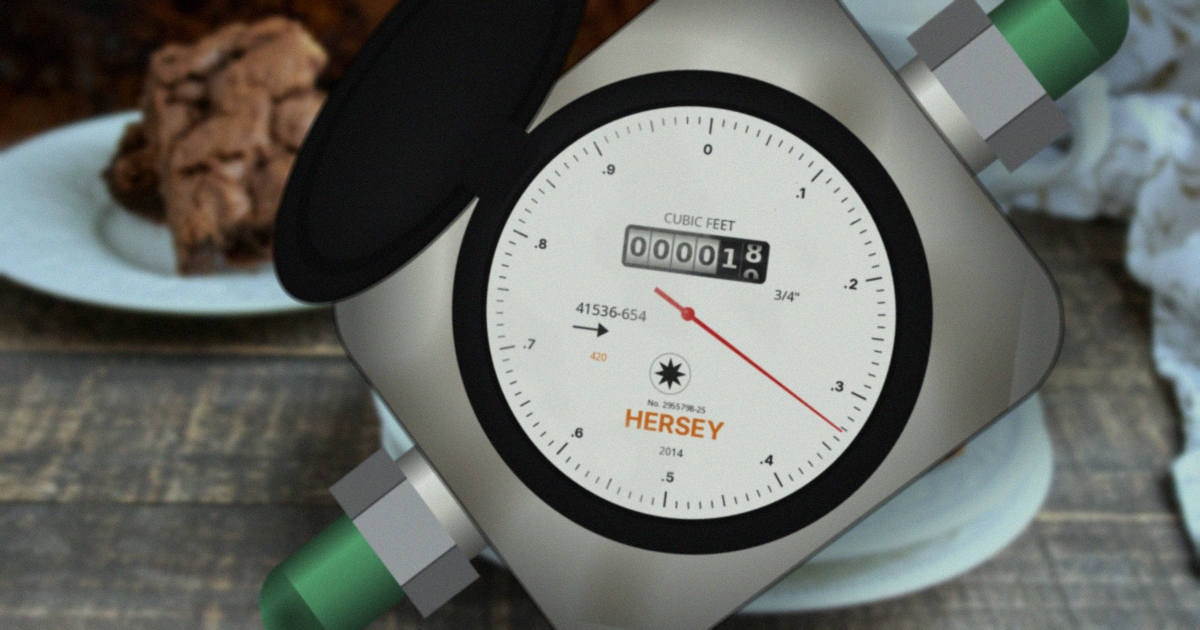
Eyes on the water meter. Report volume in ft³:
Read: 18.33 ft³
